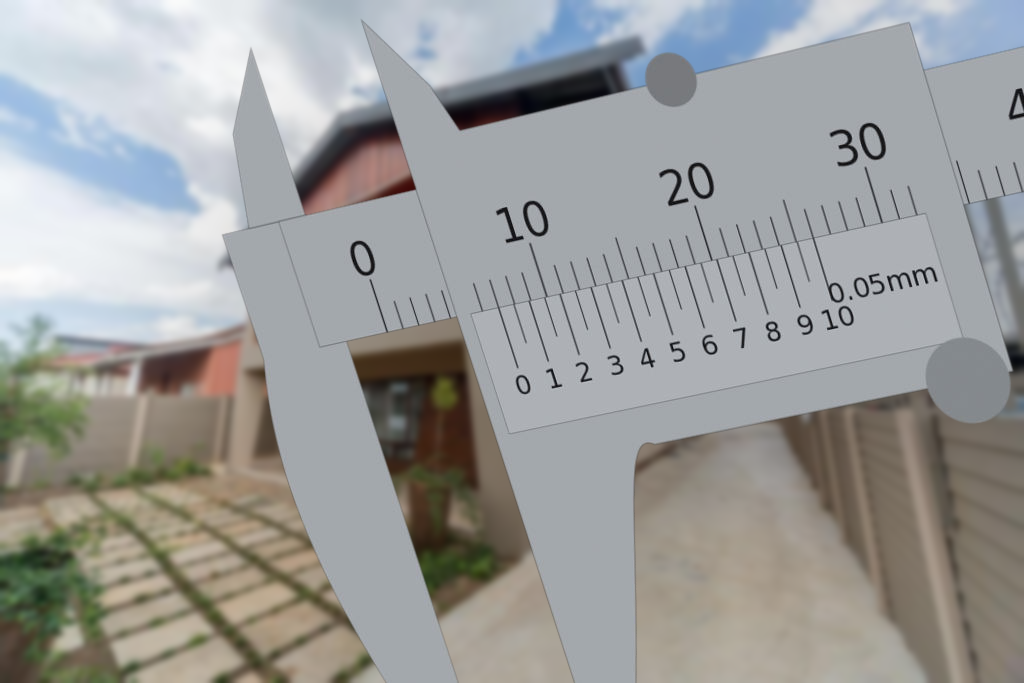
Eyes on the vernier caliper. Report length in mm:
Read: 7.0 mm
